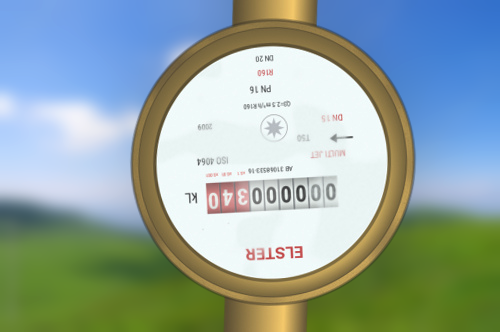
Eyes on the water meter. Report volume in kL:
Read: 0.340 kL
